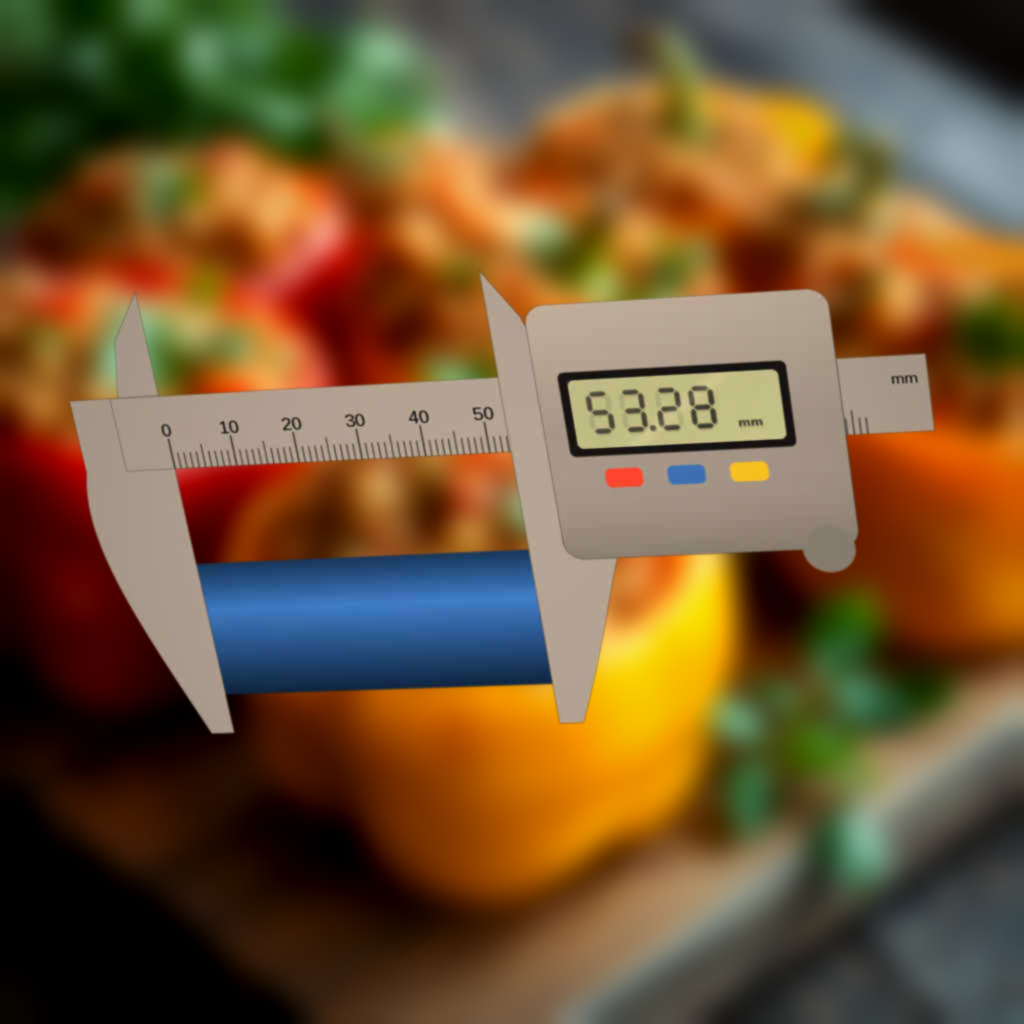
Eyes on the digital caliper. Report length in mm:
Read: 53.28 mm
